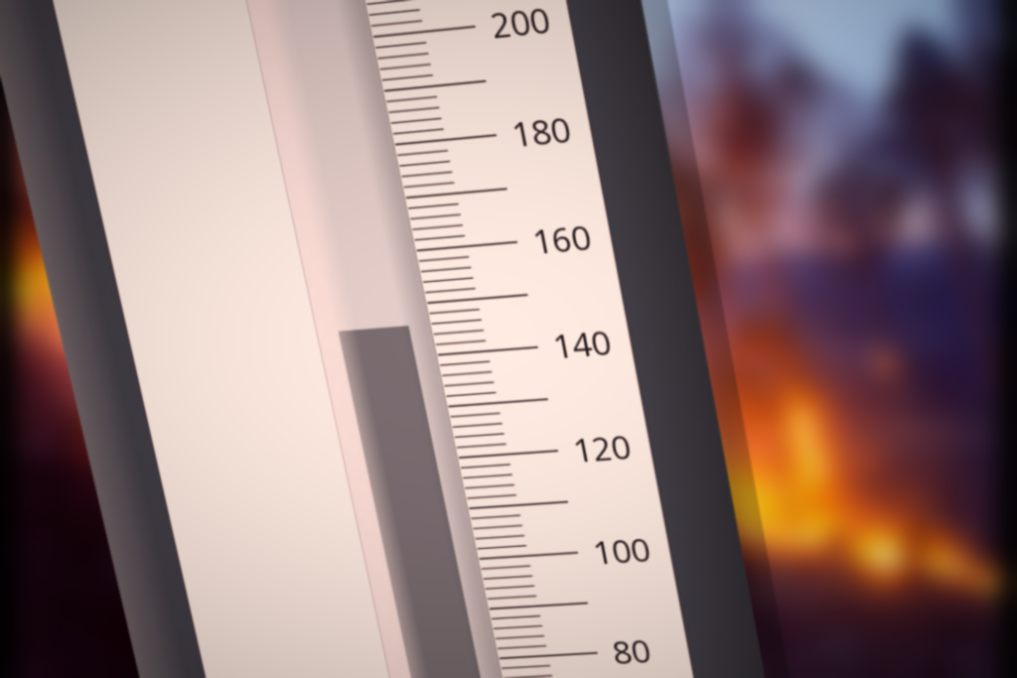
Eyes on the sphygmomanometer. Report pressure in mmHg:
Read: 146 mmHg
